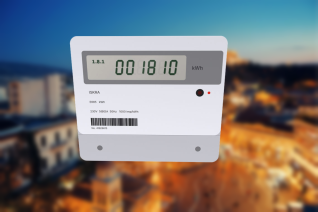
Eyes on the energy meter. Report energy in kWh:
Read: 1810 kWh
